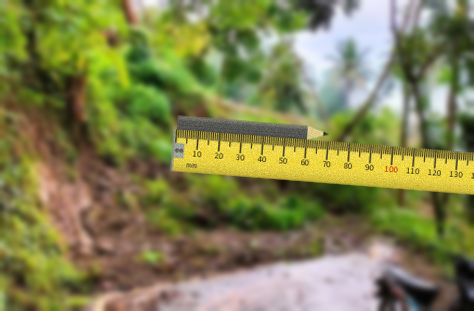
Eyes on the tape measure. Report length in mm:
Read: 70 mm
